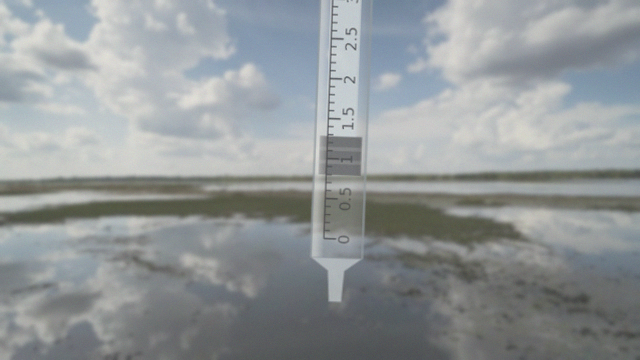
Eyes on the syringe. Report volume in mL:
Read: 0.8 mL
